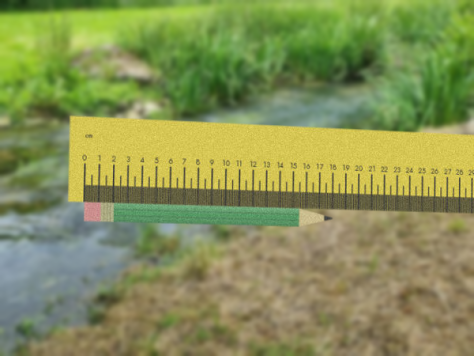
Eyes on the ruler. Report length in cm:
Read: 18 cm
